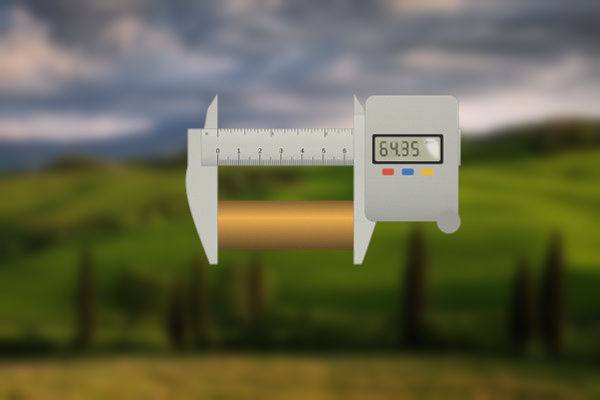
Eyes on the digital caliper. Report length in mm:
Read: 64.35 mm
